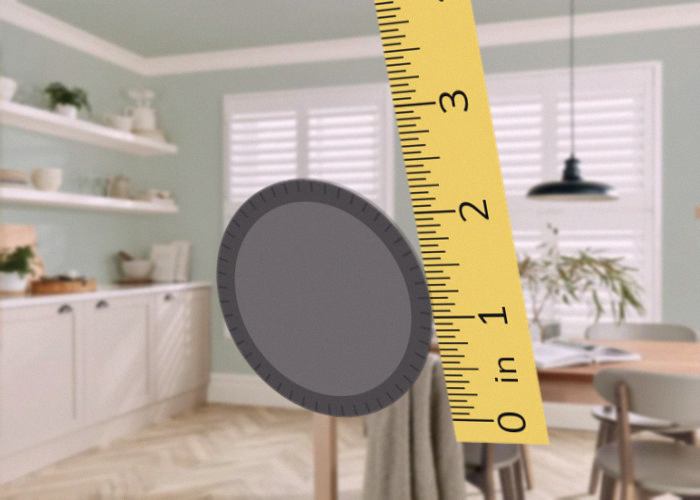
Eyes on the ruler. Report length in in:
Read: 2.375 in
